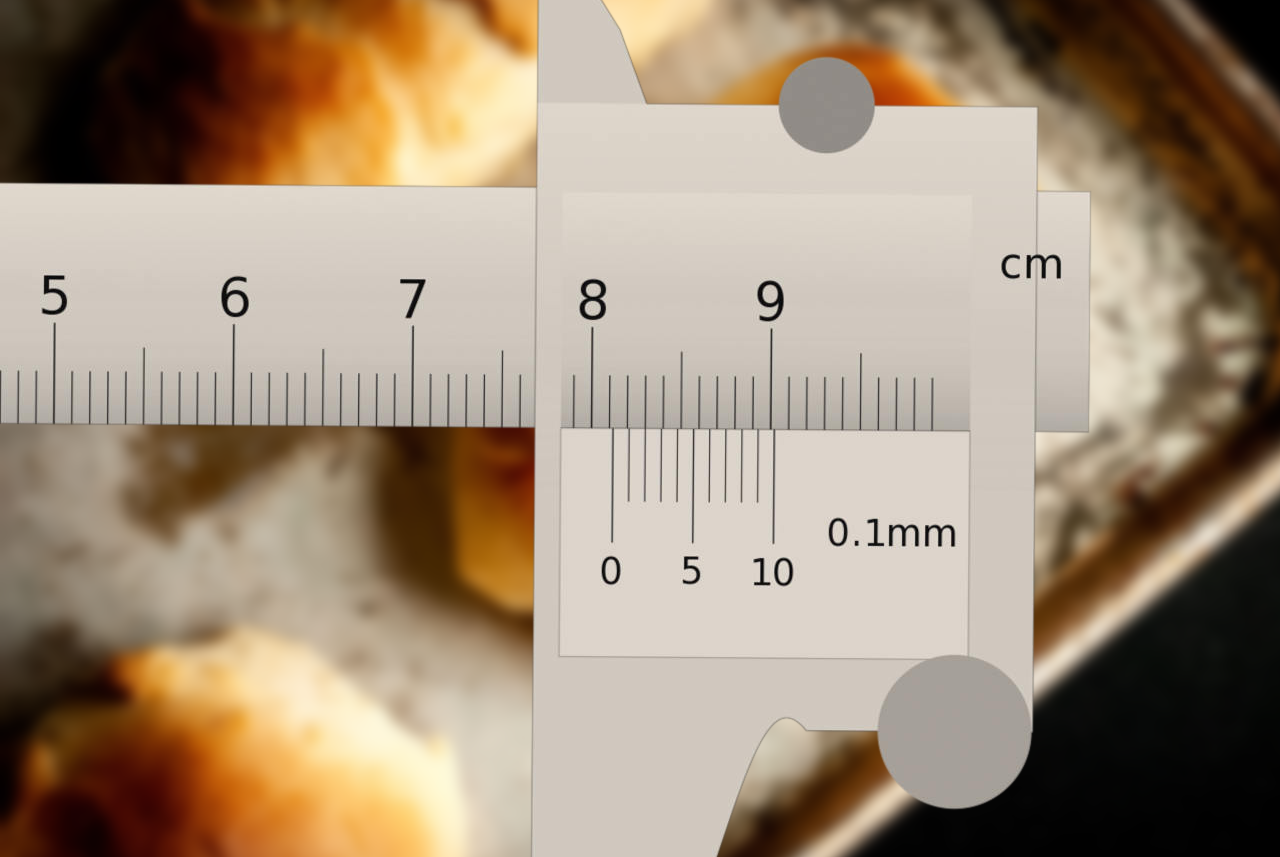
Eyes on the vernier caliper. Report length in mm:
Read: 81.2 mm
